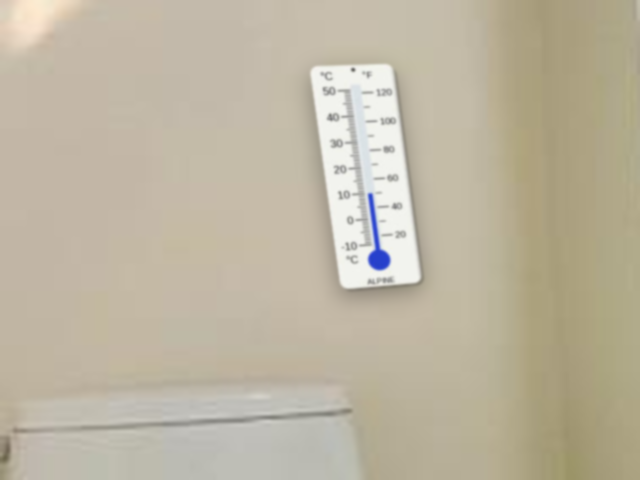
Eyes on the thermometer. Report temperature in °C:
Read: 10 °C
